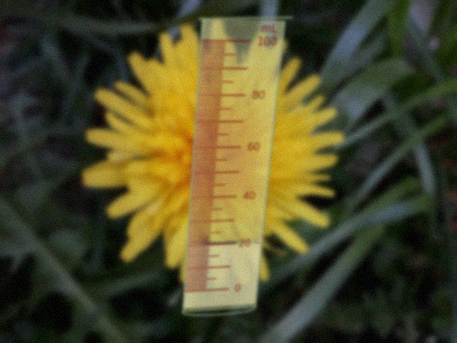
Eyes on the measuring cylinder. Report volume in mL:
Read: 20 mL
